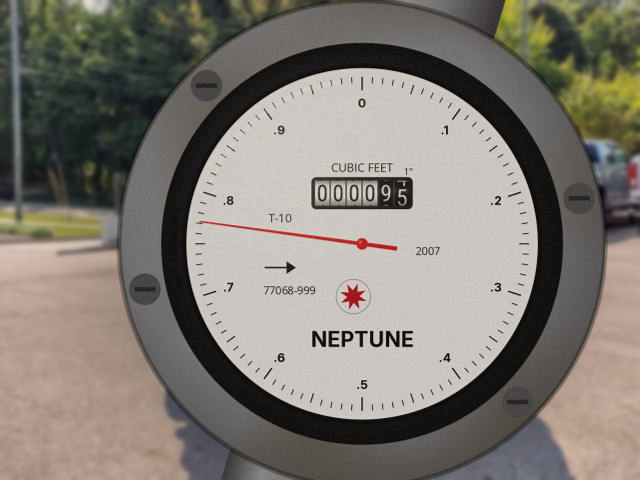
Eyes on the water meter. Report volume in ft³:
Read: 94.77 ft³
